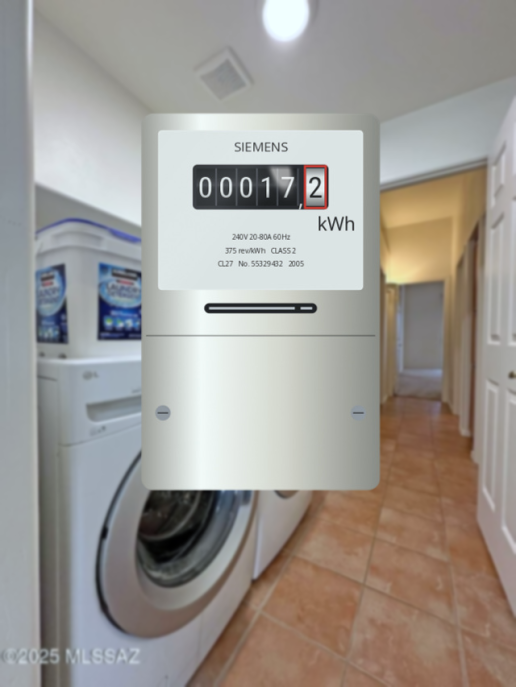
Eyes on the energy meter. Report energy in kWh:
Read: 17.2 kWh
